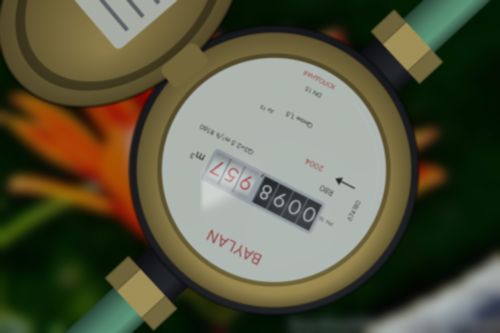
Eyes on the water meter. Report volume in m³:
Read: 98.957 m³
